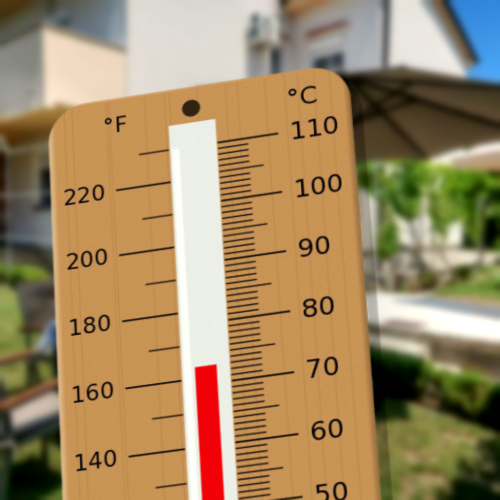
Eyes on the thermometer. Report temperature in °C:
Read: 73 °C
